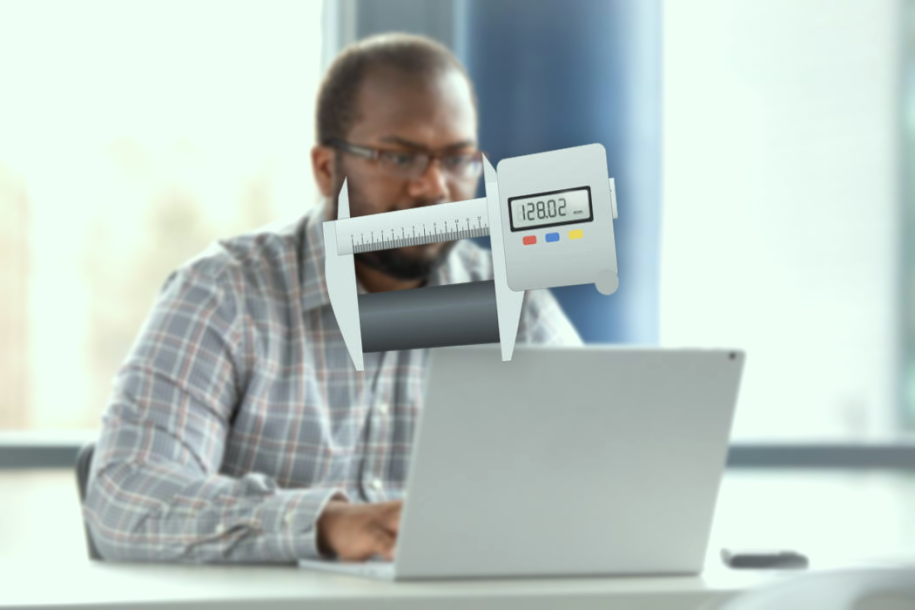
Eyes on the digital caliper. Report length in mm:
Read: 128.02 mm
